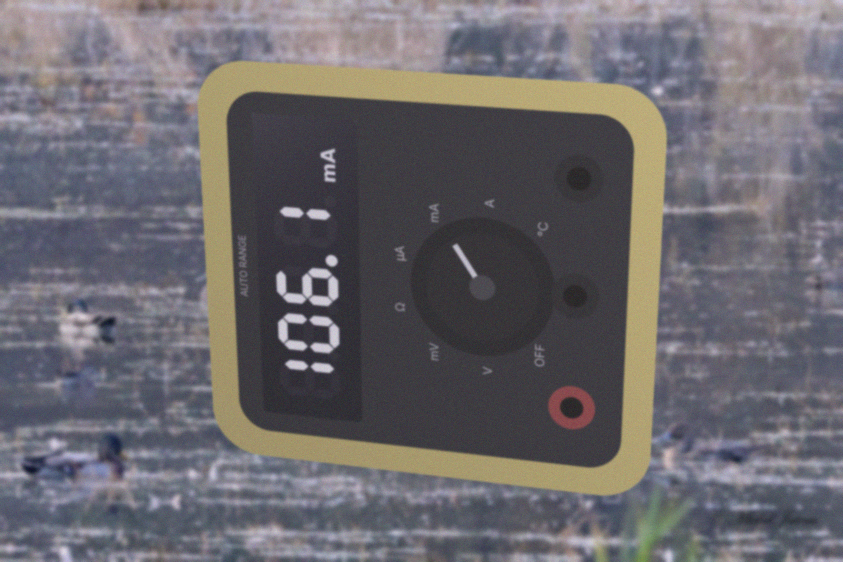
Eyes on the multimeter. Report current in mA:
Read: 106.1 mA
